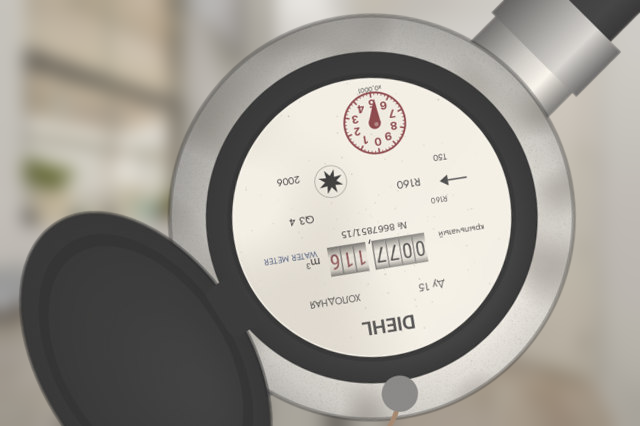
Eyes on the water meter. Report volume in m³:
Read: 77.1165 m³
